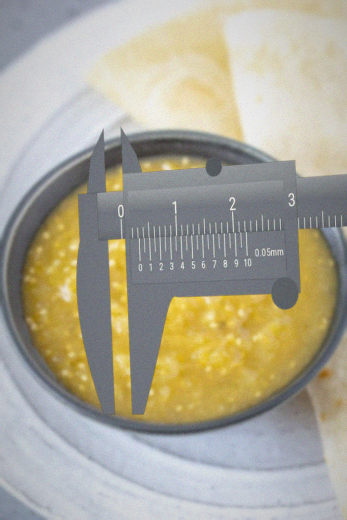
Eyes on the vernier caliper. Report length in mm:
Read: 3.2 mm
